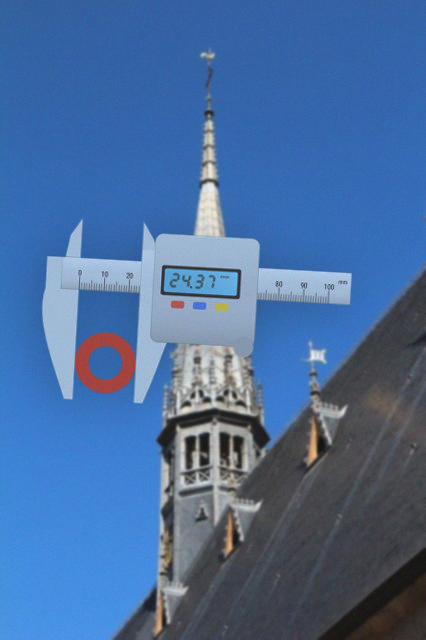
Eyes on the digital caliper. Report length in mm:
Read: 24.37 mm
